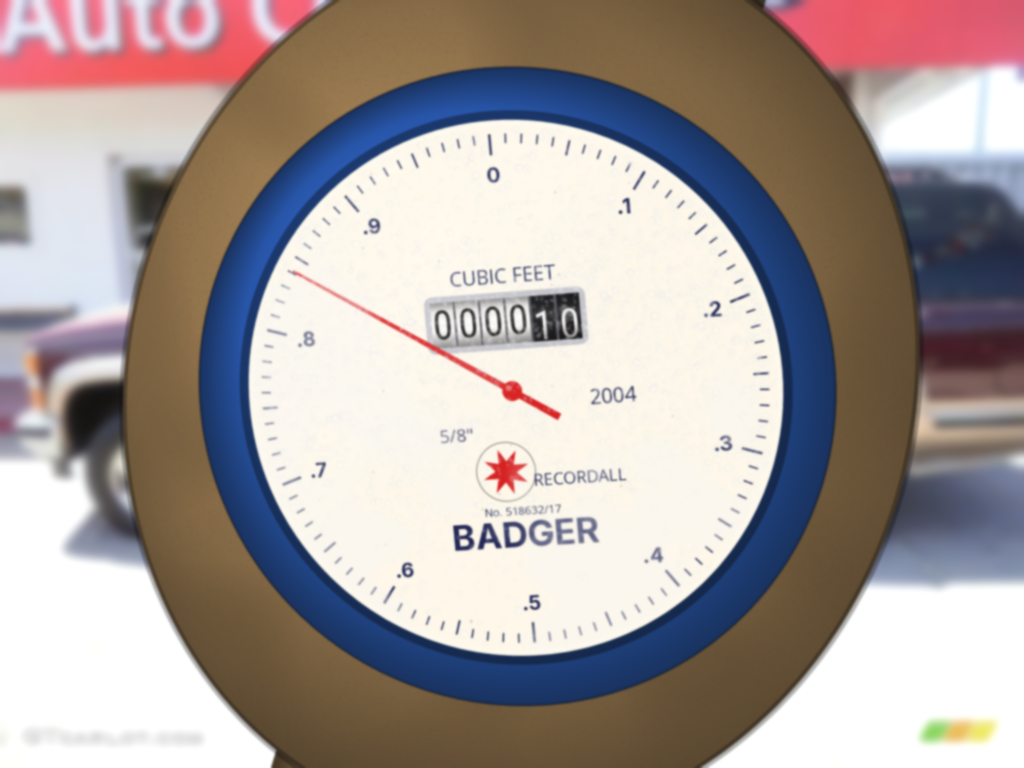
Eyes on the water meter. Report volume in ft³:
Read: 9.84 ft³
